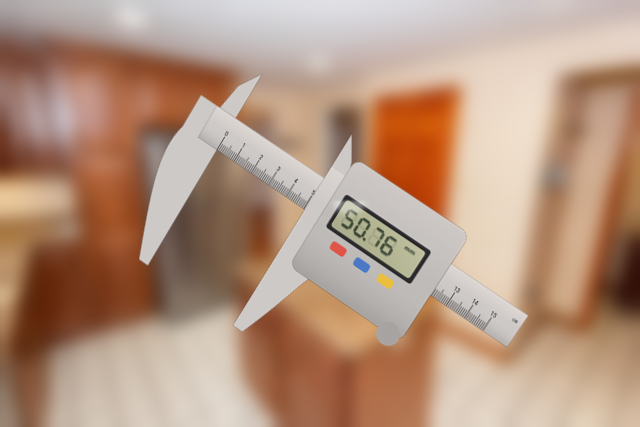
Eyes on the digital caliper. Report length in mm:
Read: 50.76 mm
